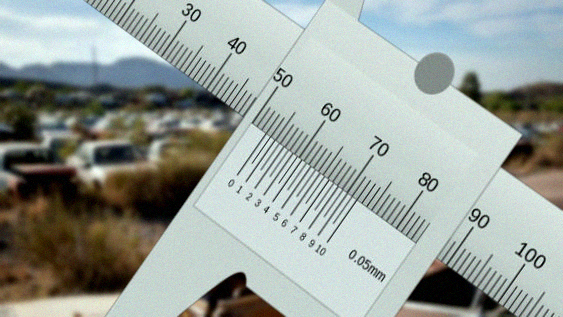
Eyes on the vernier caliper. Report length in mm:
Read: 53.0 mm
